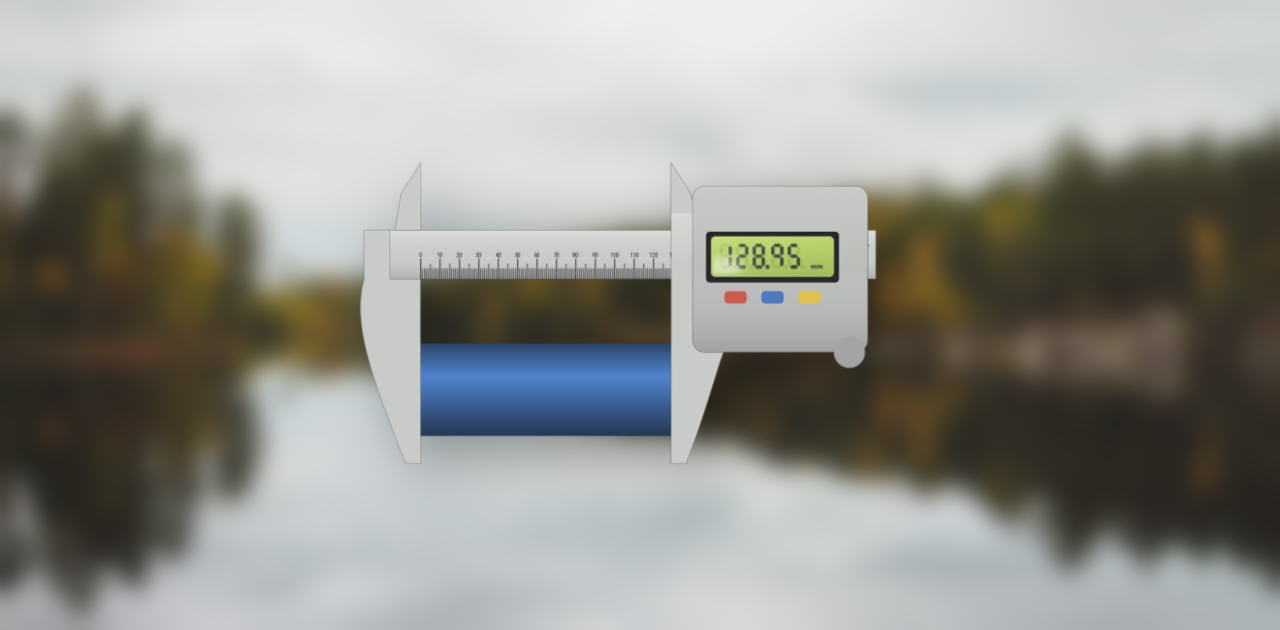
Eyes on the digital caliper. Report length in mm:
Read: 128.95 mm
